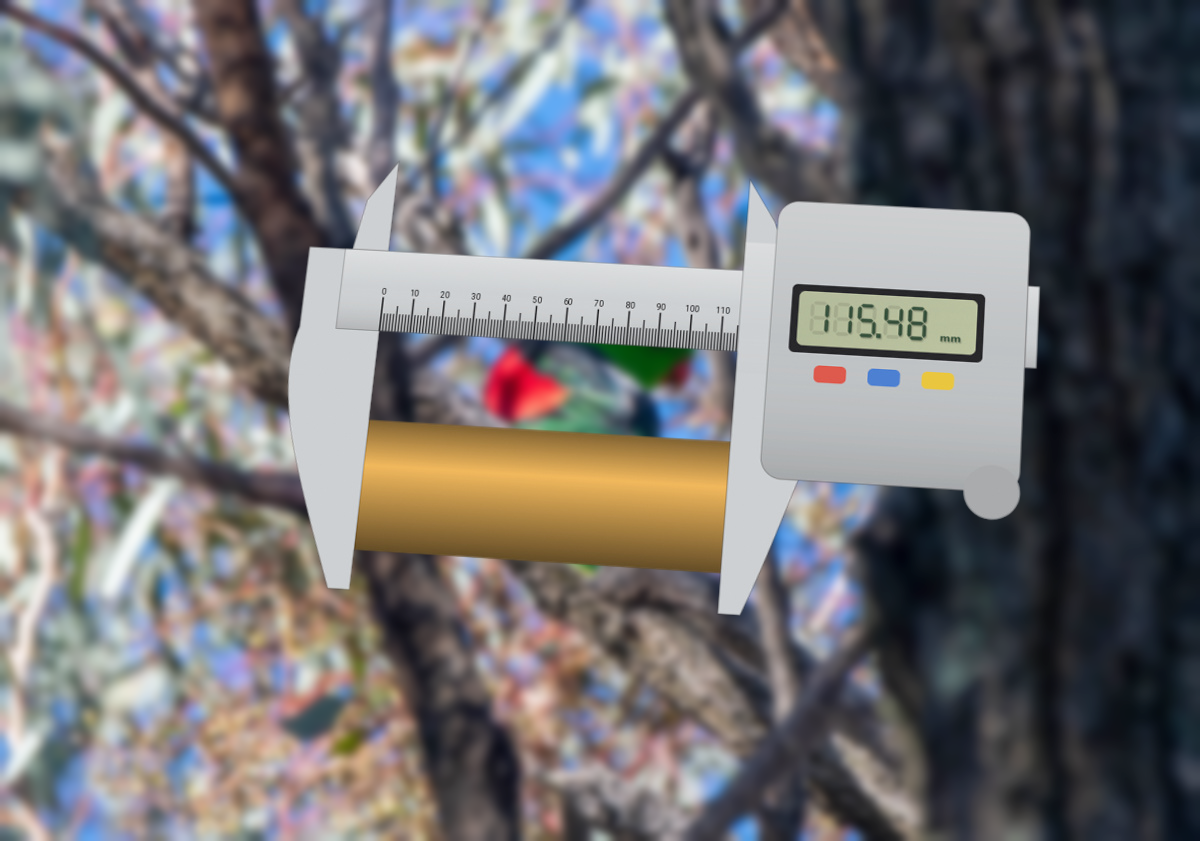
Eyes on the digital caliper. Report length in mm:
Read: 115.48 mm
